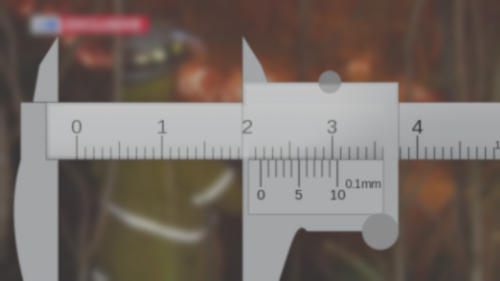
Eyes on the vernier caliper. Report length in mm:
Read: 21.6 mm
